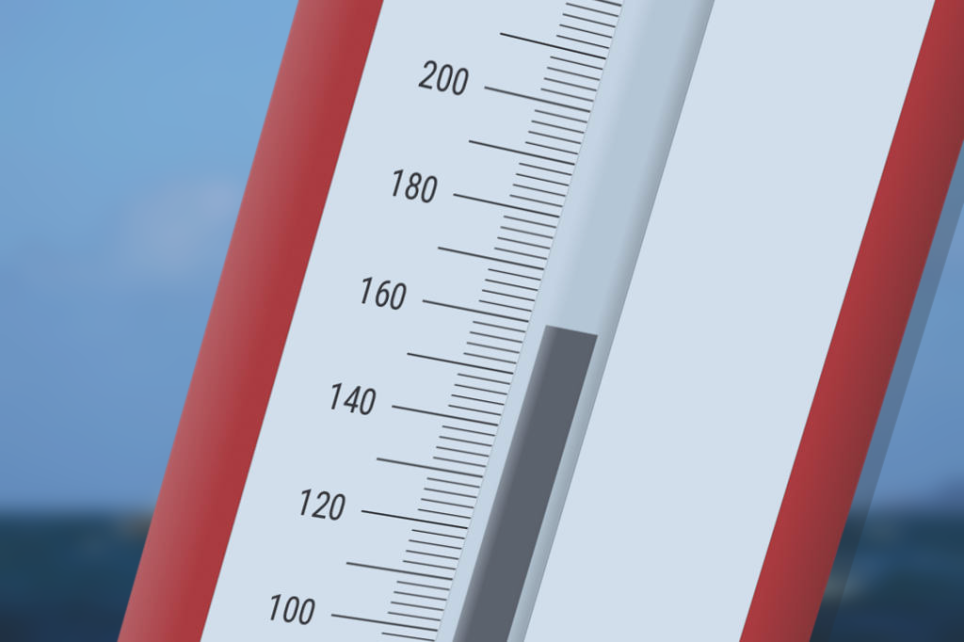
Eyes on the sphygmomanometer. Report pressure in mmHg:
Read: 160 mmHg
